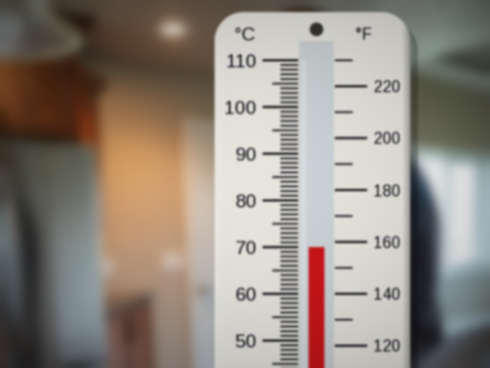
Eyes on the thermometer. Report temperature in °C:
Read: 70 °C
